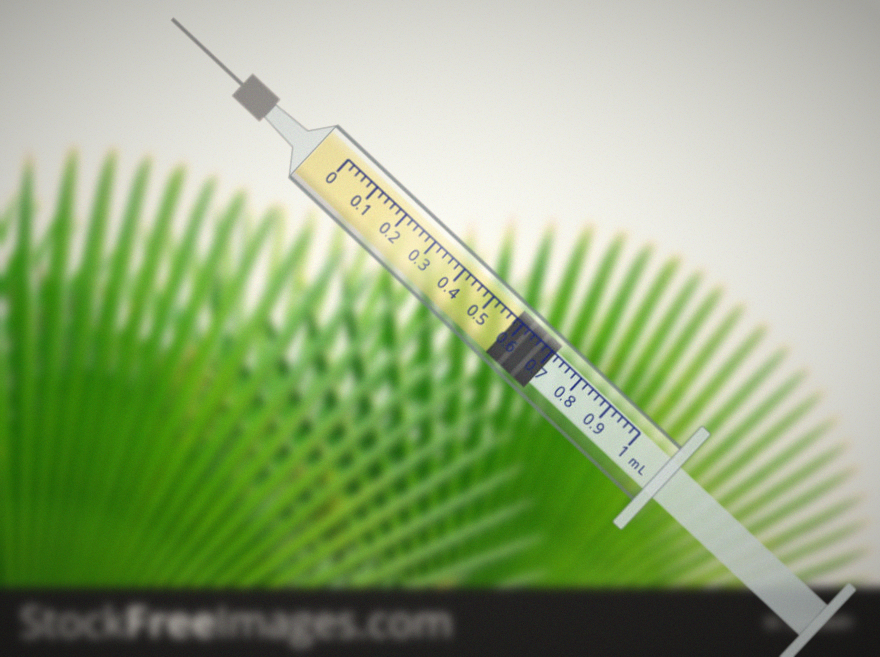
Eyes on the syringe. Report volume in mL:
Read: 0.58 mL
